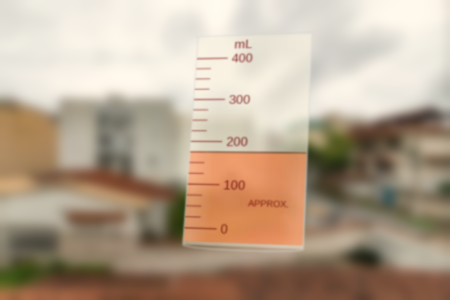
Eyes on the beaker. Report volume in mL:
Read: 175 mL
